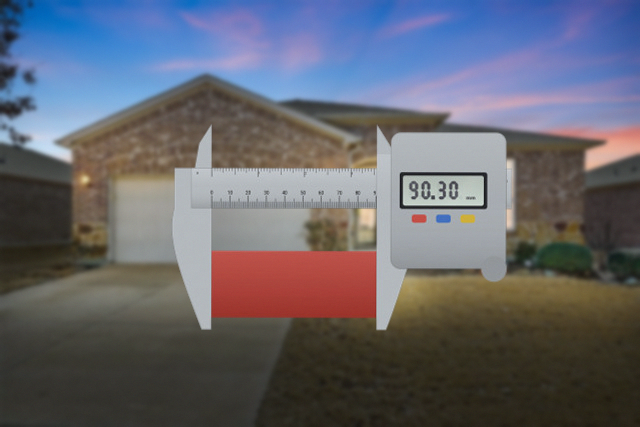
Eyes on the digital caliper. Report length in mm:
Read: 90.30 mm
